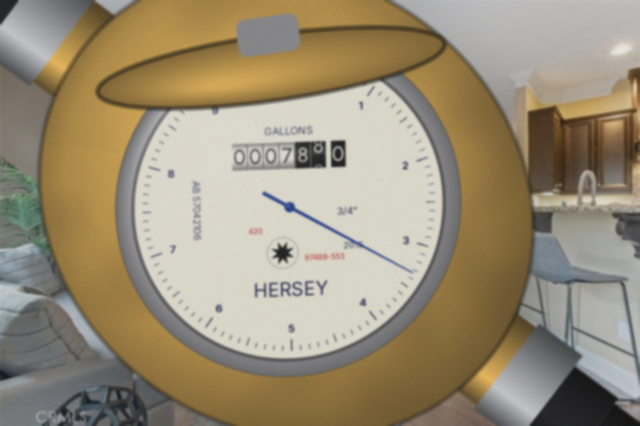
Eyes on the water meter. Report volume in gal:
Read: 7883.3 gal
